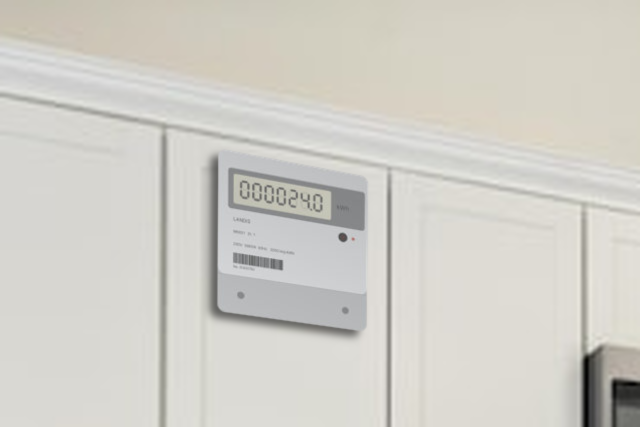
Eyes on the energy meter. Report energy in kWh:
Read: 24.0 kWh
